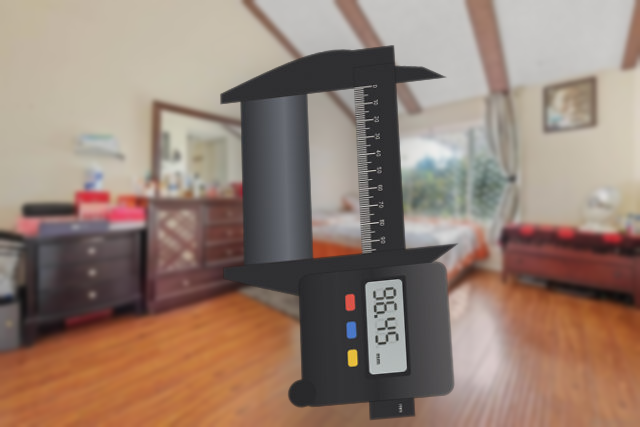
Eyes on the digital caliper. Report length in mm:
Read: 96.45 mm
